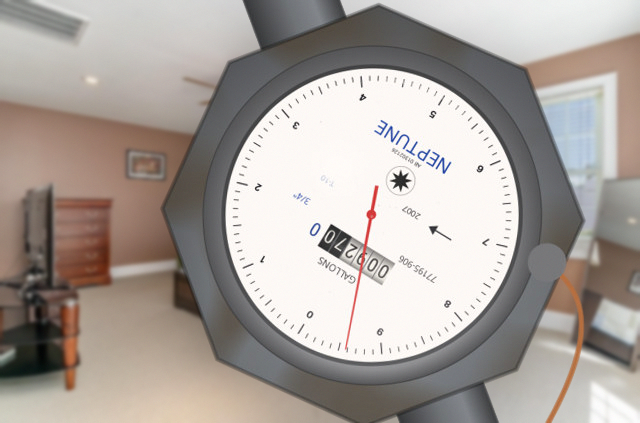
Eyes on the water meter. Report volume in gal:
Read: 92699.4 gal
